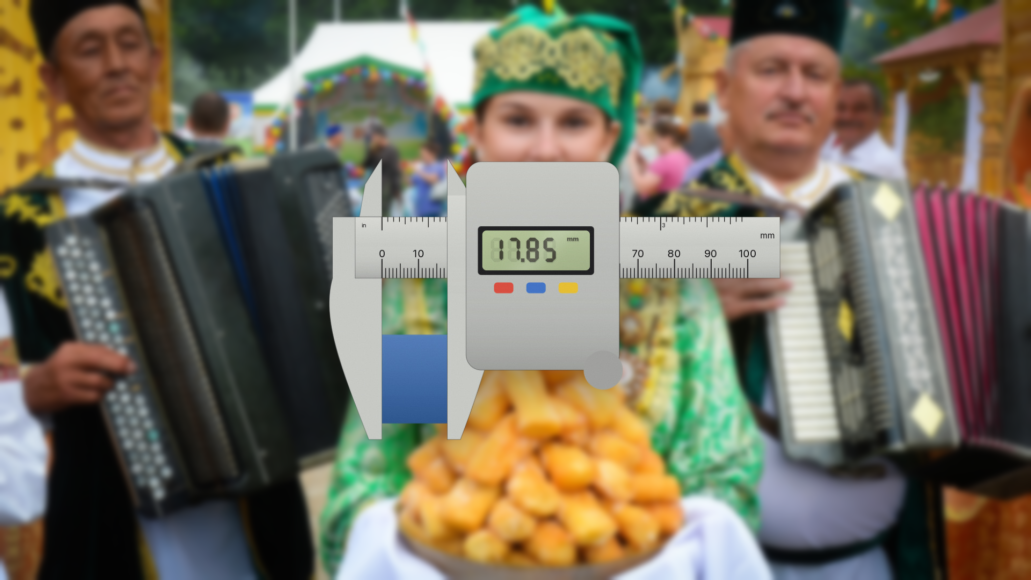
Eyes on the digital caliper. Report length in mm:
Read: 17.85 mm
